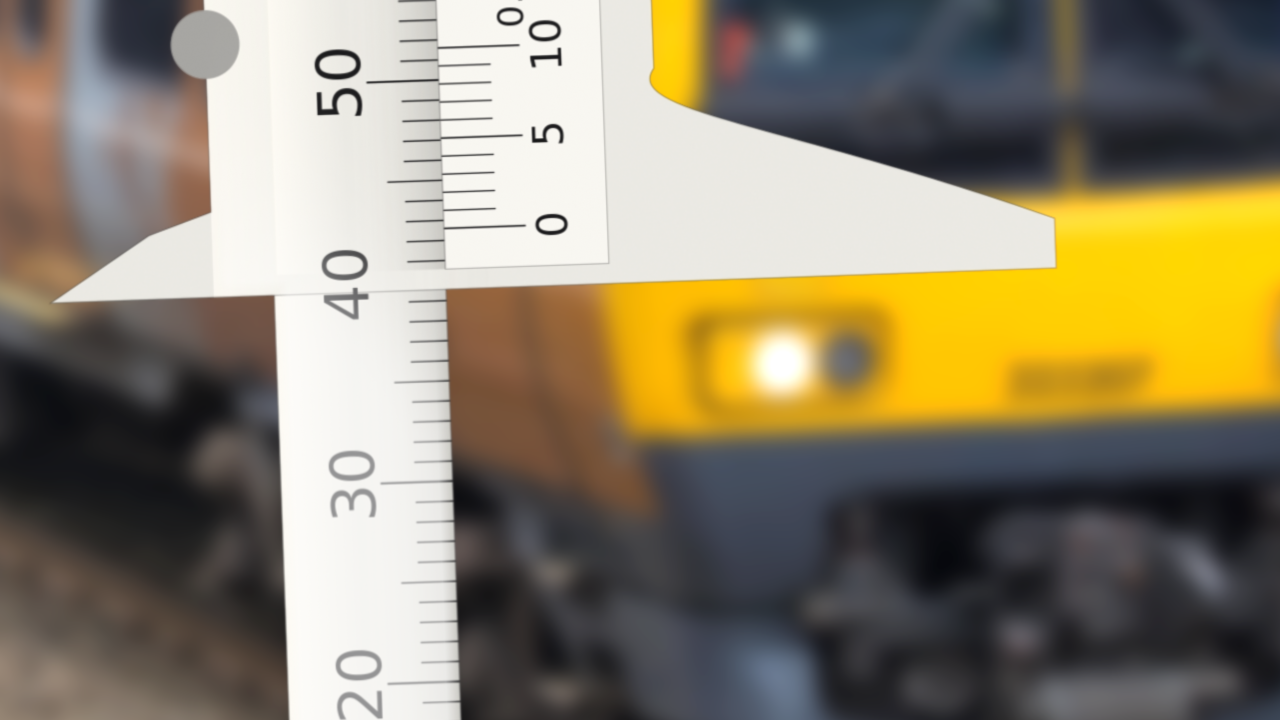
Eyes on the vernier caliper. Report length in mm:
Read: 42.6 mm
